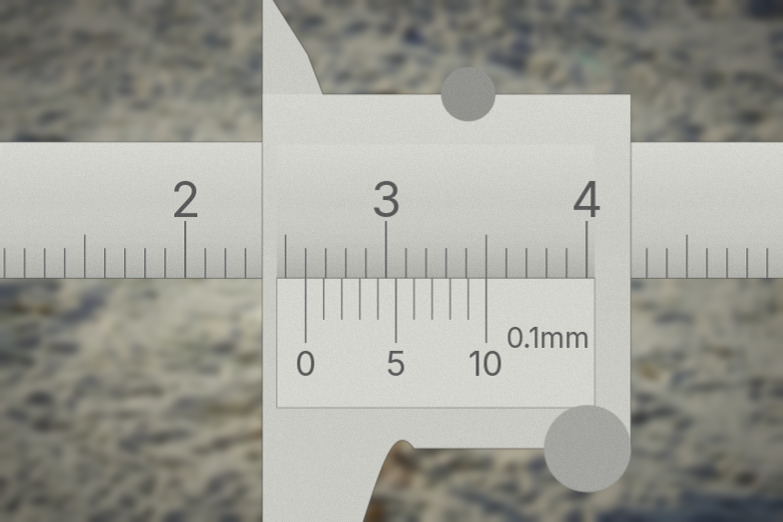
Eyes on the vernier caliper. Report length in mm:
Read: 26.0 mm
